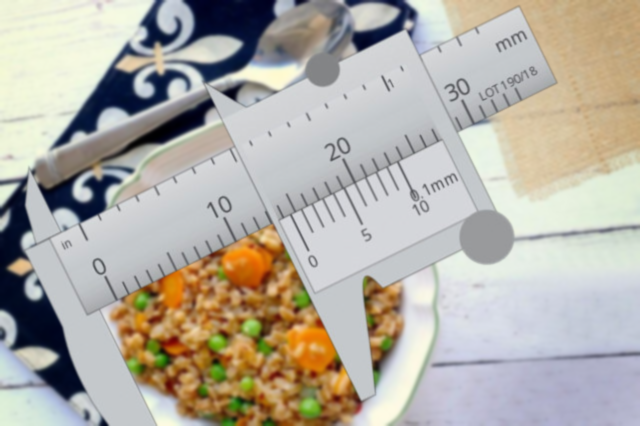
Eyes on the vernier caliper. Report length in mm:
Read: 14.6 mm
